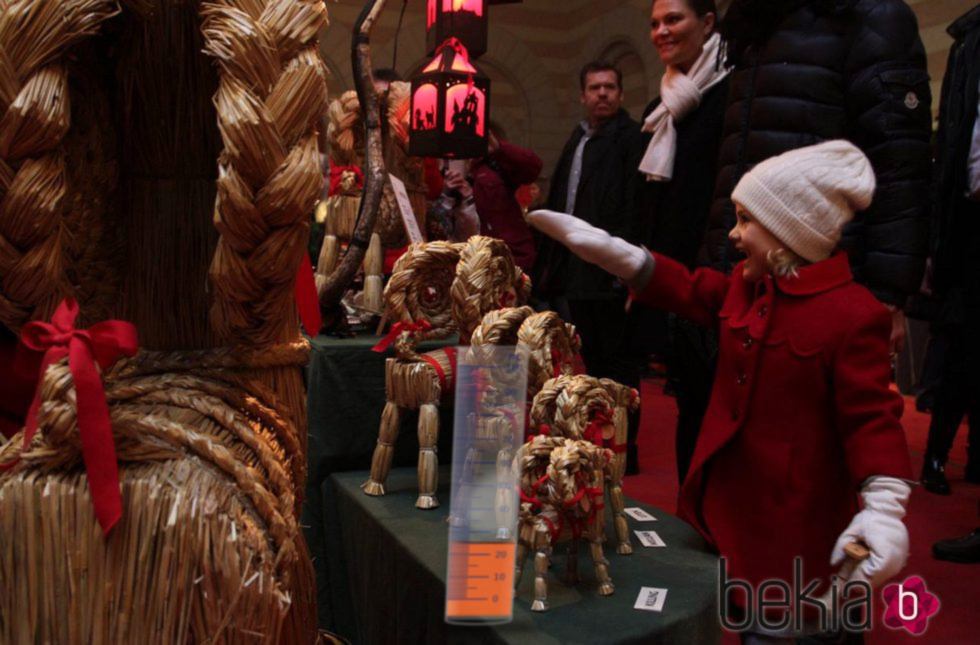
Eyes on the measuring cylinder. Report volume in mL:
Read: 25 mL
